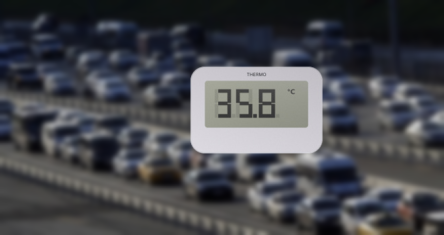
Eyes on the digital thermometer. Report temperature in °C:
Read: 35.8 °C
